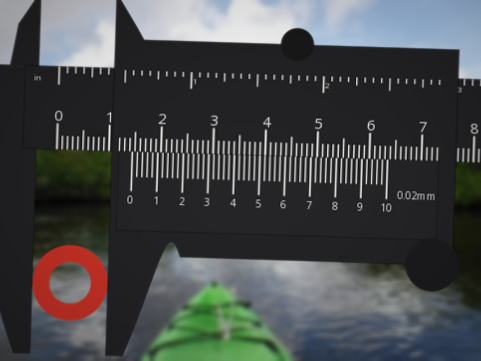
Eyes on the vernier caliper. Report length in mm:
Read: 14.5 mm
